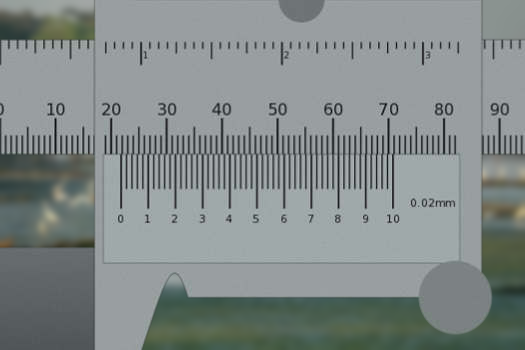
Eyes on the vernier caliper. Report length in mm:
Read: 21.8 mm
